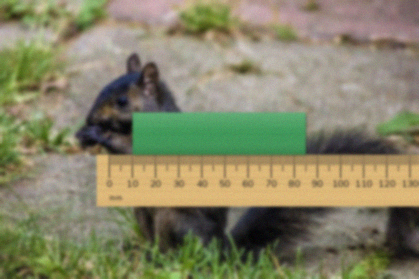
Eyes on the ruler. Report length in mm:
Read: 75 mm
